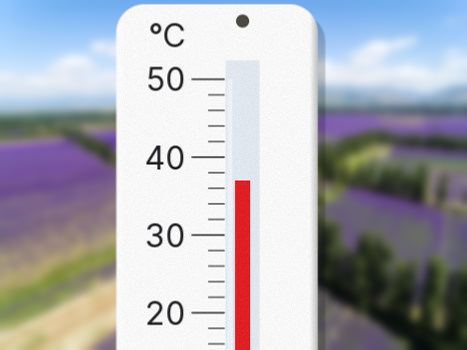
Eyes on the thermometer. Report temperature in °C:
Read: 37 °C
